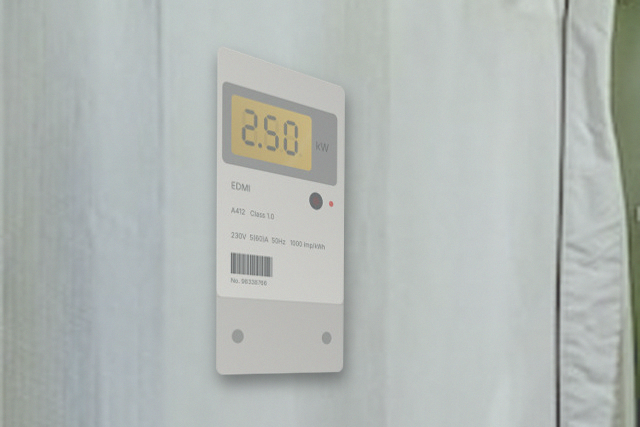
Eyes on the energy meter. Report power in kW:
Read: 2.50 kW
